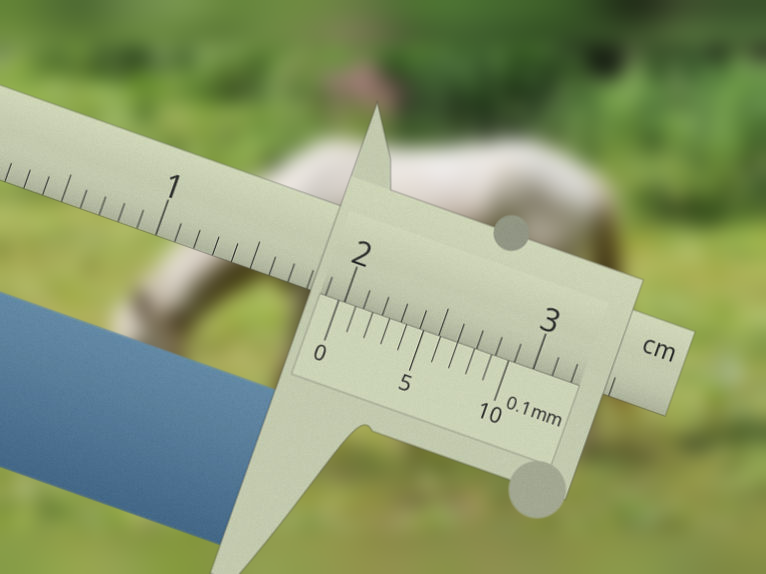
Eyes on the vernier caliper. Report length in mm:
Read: 19.7 mm
